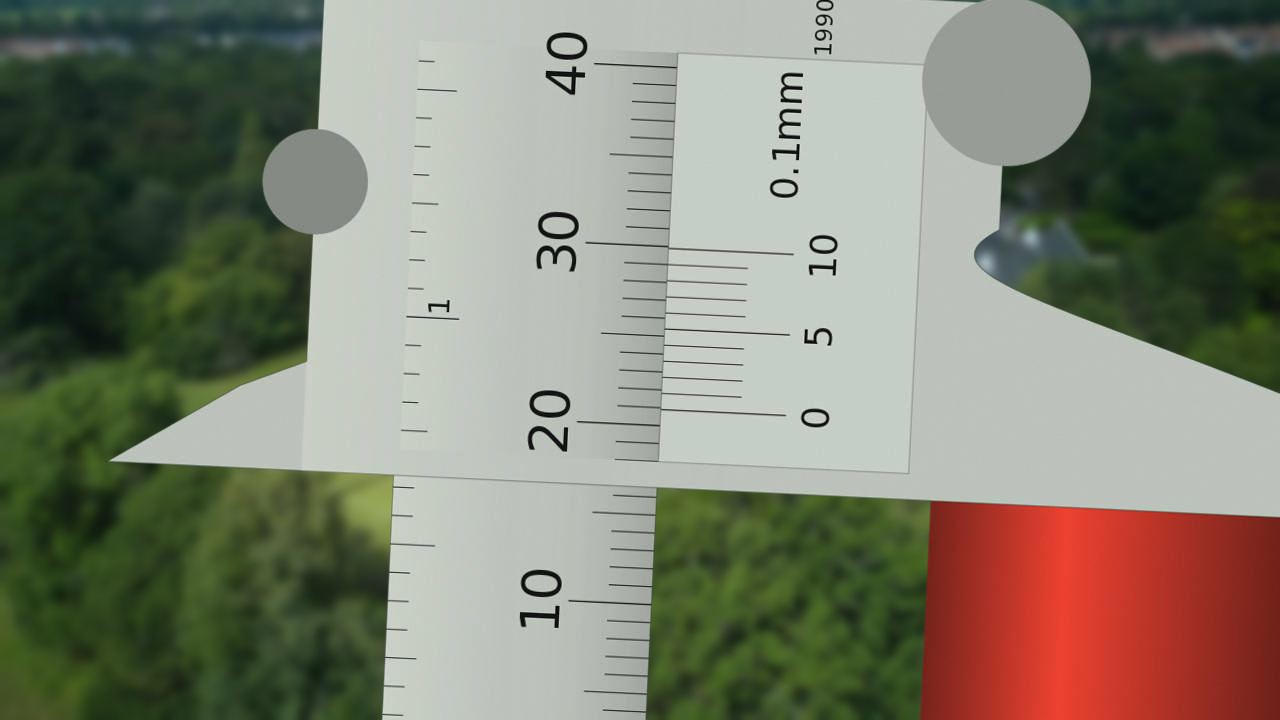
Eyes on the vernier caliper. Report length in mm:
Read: 20.9 mm
